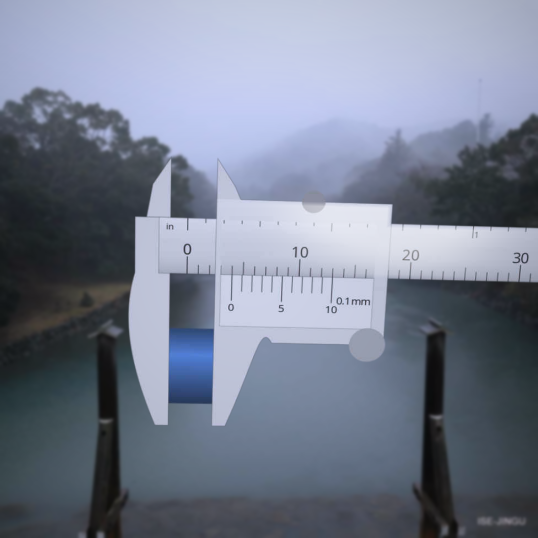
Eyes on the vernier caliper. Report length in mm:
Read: 4.0 mm
